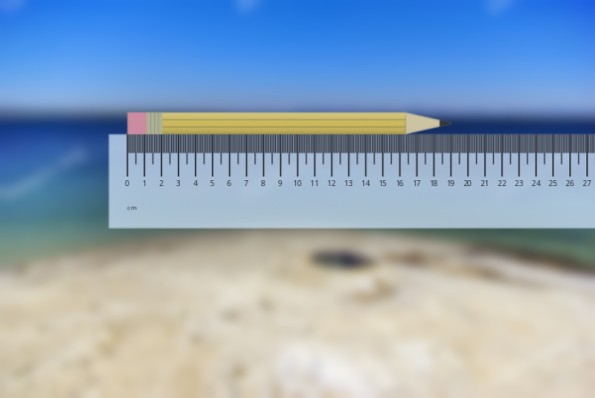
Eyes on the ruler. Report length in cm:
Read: 19 cm
